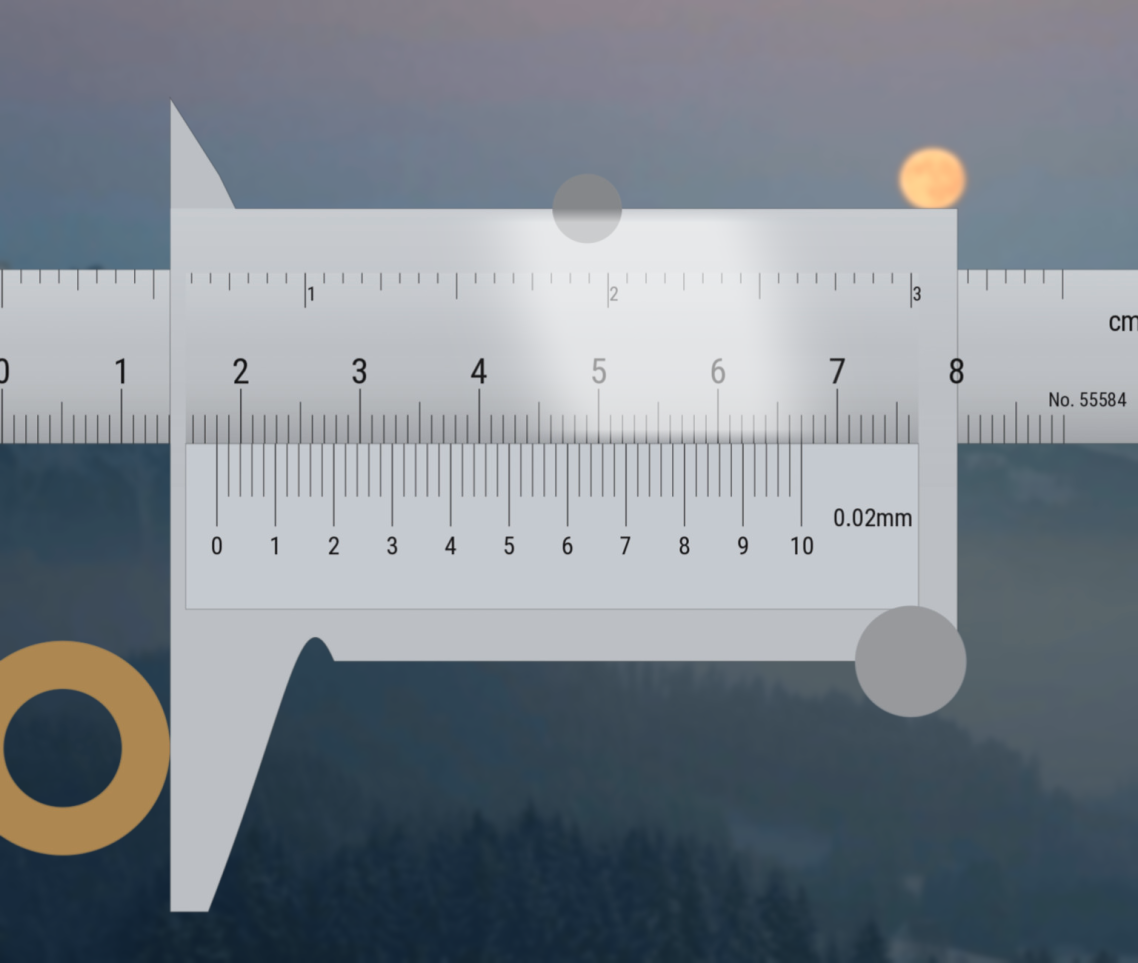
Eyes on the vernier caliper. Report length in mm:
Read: 18.0 mm
